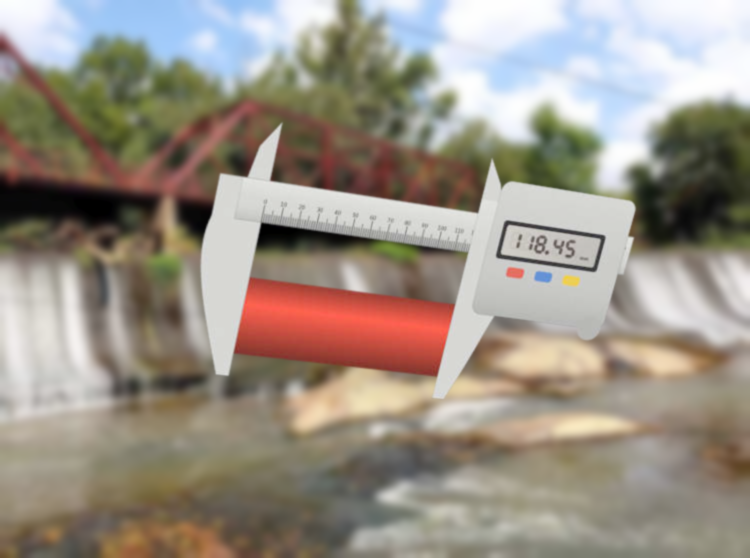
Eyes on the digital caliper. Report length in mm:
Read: 118.45 mm
